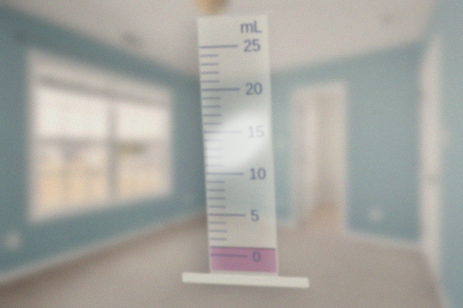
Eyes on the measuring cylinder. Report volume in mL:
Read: 1 mL
